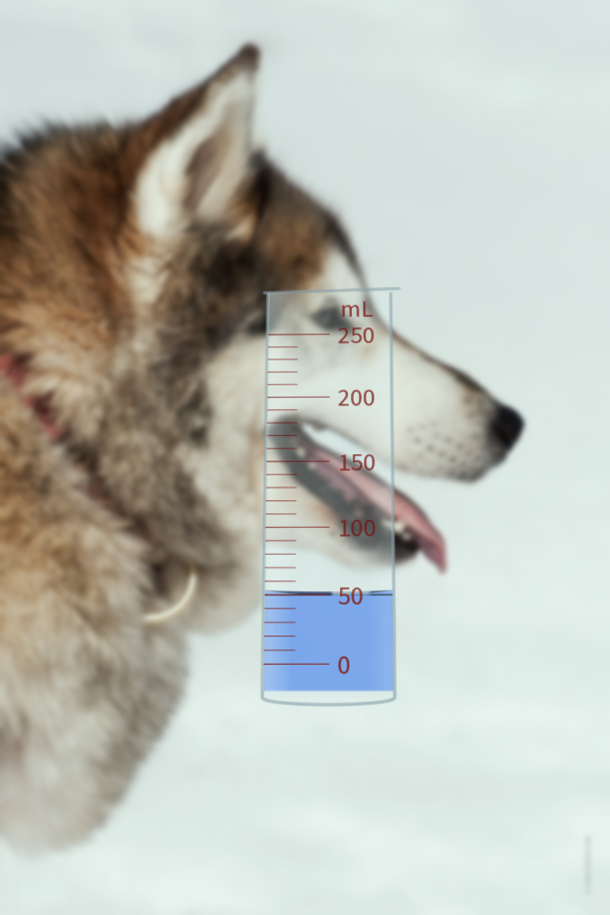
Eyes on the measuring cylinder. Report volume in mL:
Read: 50 mL
